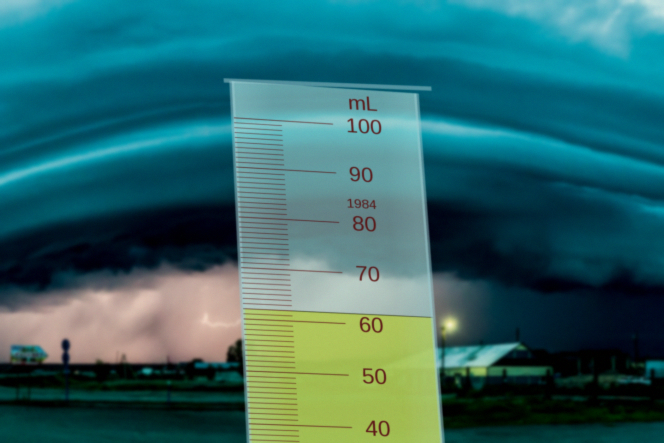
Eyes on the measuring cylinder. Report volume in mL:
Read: 62 mL
